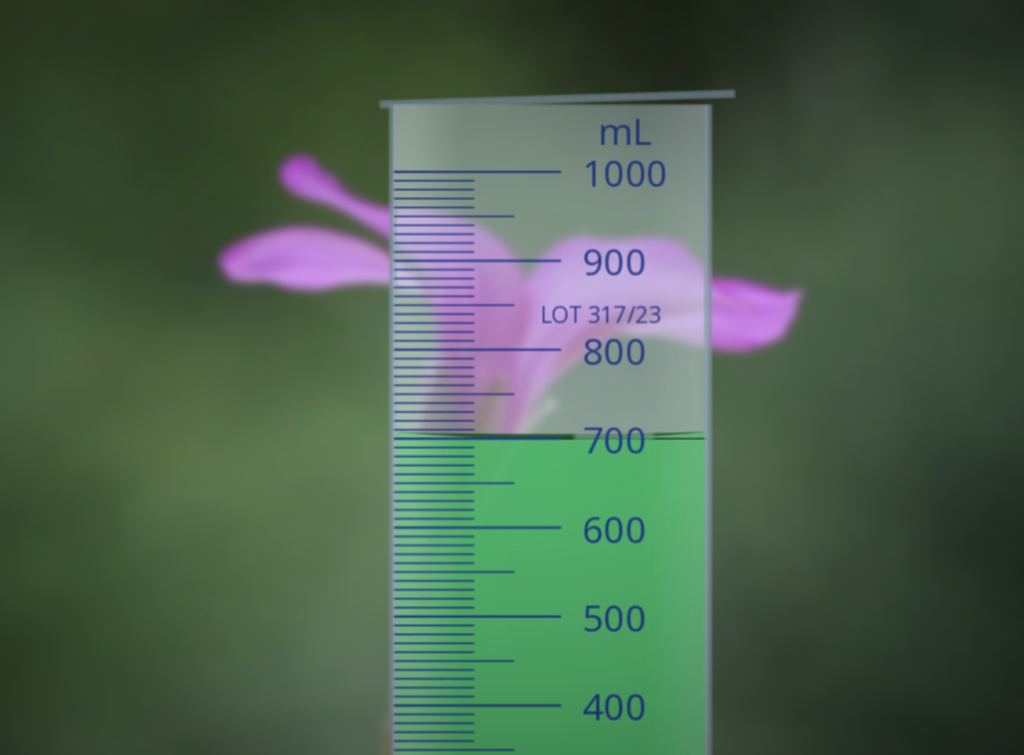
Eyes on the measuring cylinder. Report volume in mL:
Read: 700 mL
